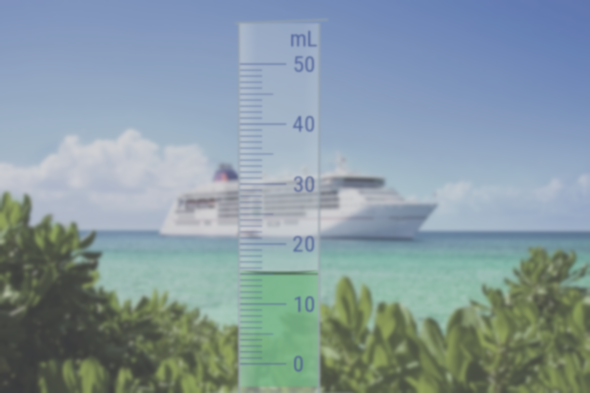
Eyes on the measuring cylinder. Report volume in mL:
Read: 15 mL
